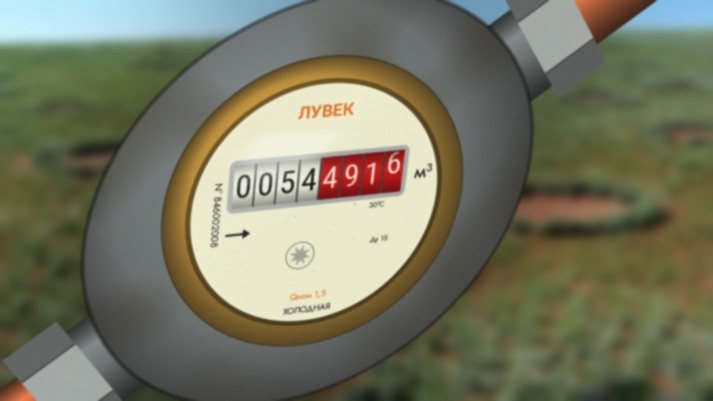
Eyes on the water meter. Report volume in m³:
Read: 54.4916 m³
